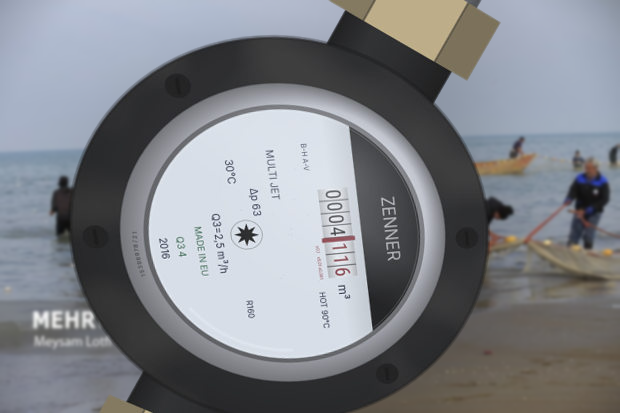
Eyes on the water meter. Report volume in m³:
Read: 4.116 m³
